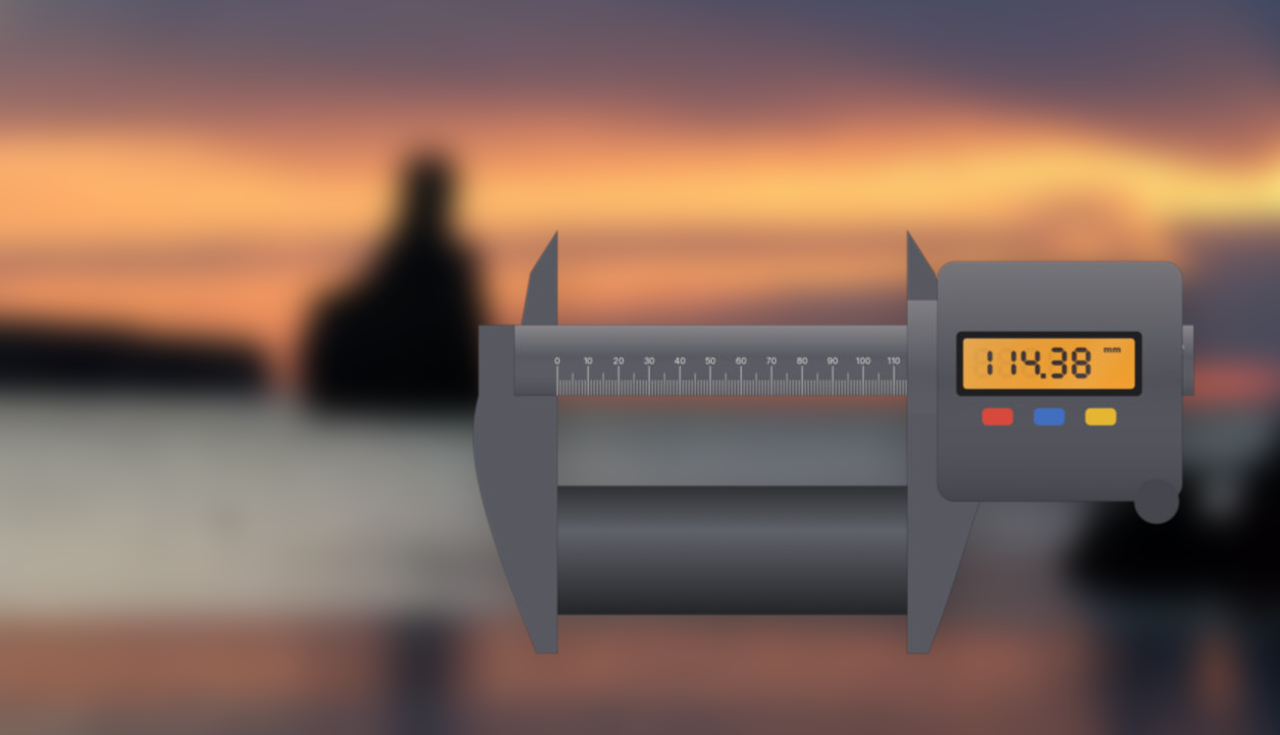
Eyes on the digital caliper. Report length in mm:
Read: 114.38 mm
